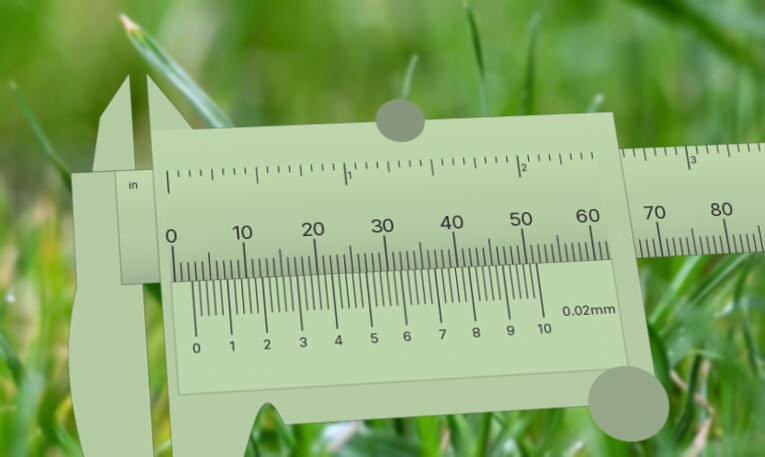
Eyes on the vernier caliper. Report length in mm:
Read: 2.4 mm
